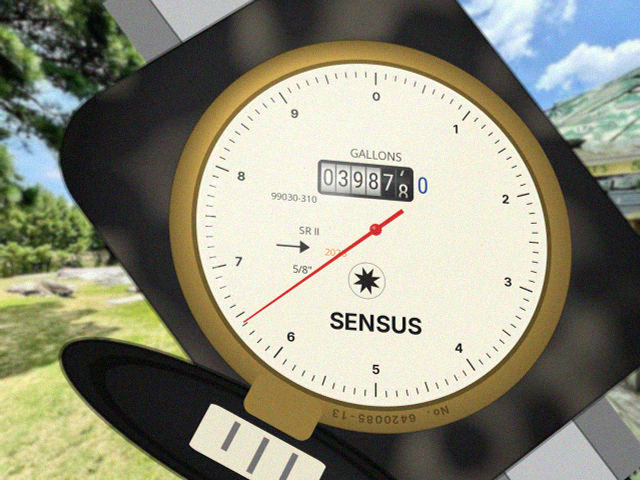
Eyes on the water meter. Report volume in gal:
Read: 398776.4 gal
